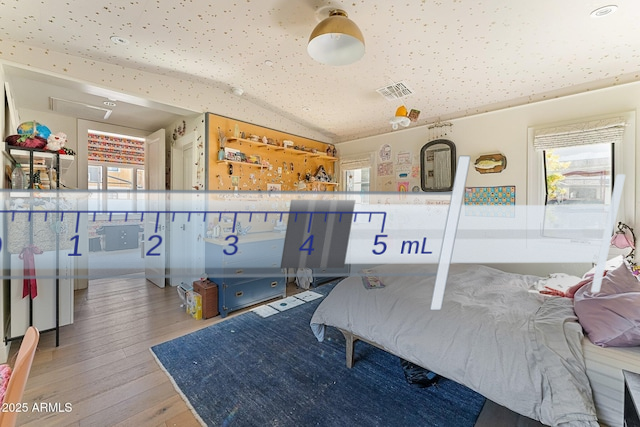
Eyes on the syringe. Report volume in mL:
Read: 3.7 mL
